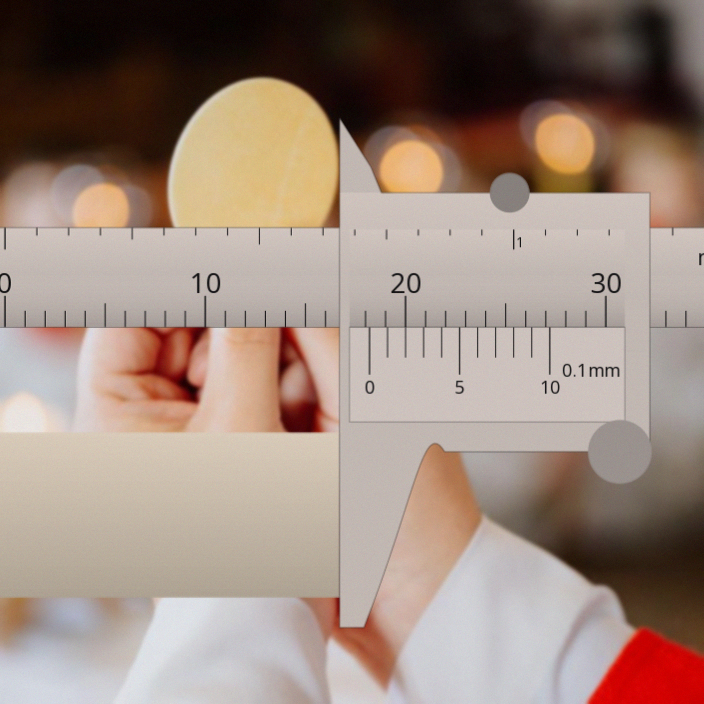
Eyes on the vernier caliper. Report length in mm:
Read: 18.2 mm
